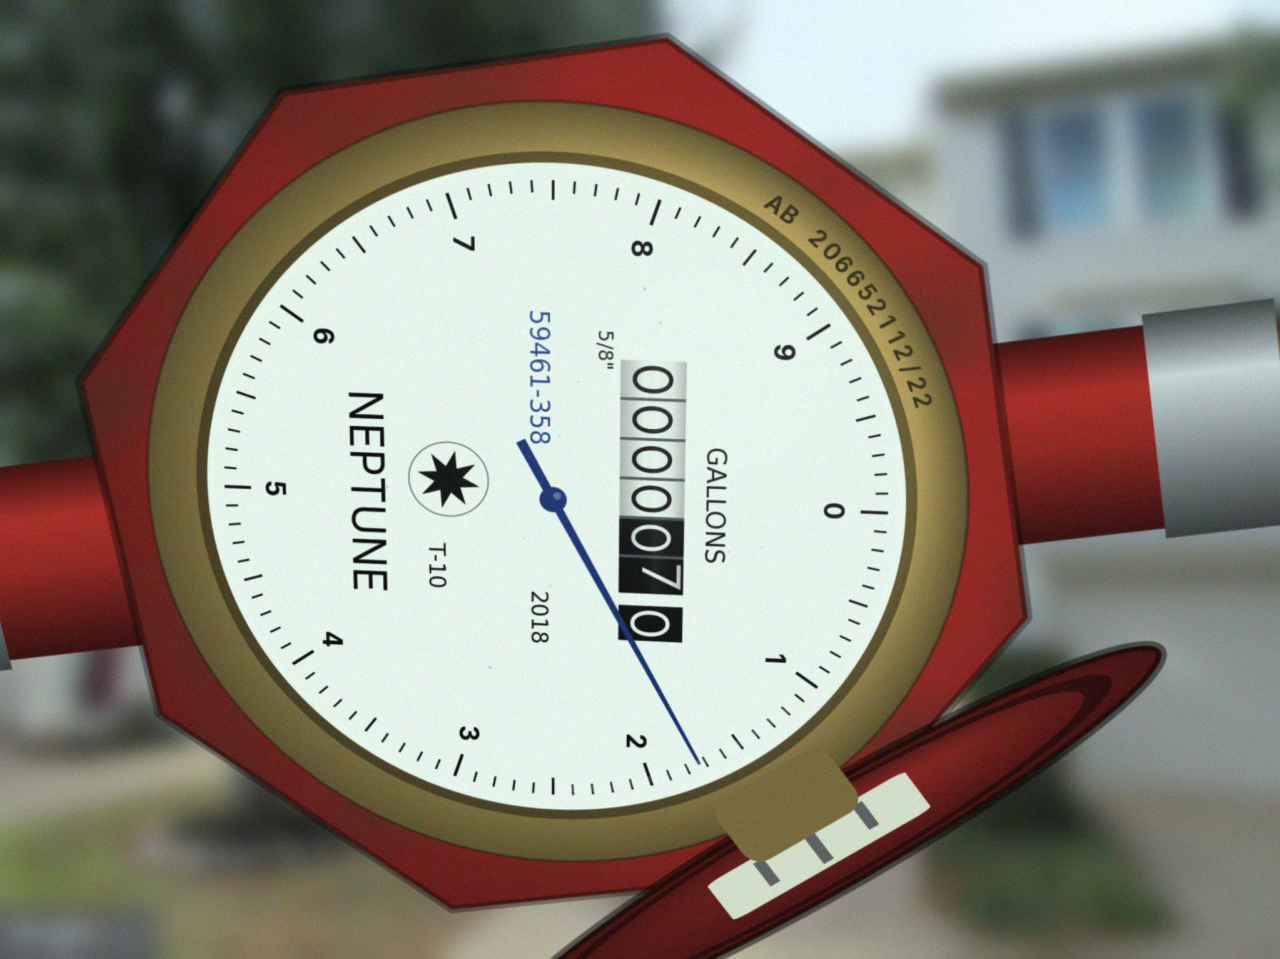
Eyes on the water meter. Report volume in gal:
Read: 71.7 gal
